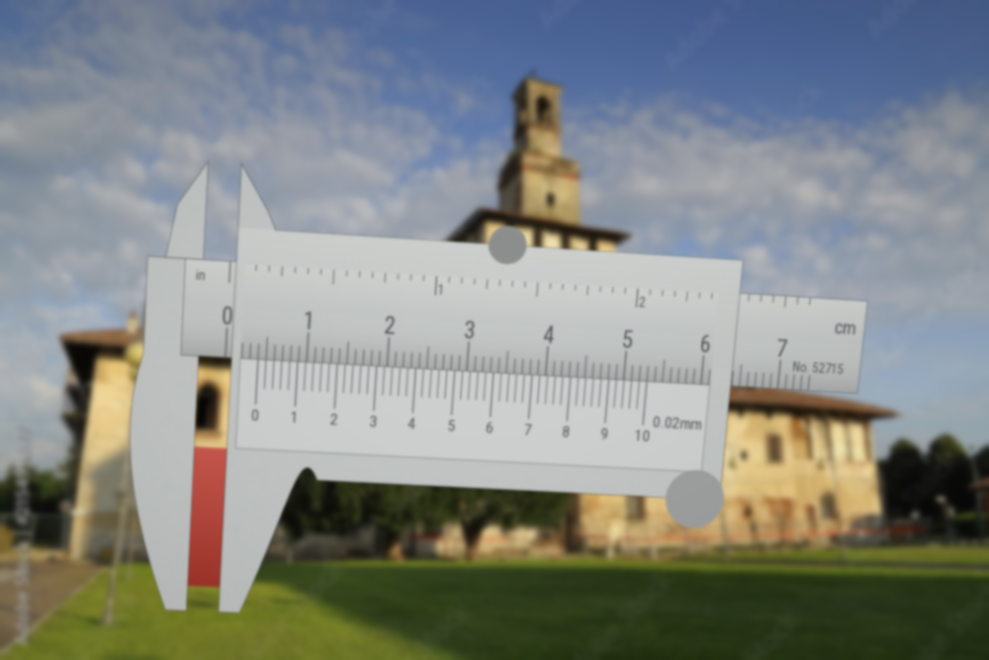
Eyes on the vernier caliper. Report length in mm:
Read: 4.0 mm
